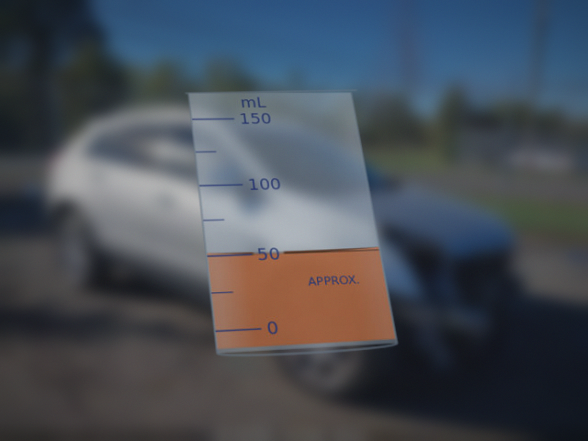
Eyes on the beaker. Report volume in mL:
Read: 50 mL
